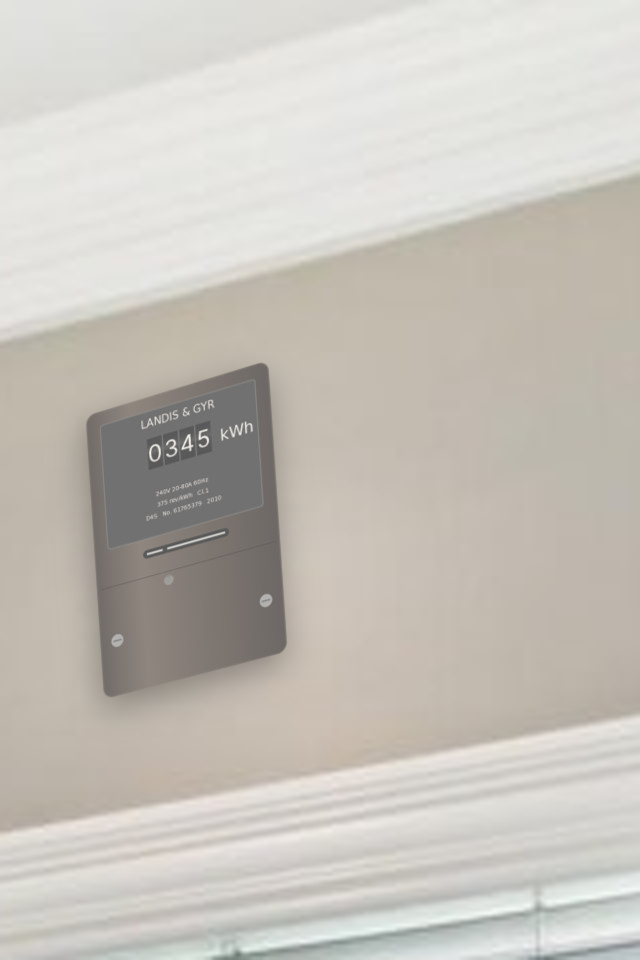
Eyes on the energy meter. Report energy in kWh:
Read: 345 kWh
